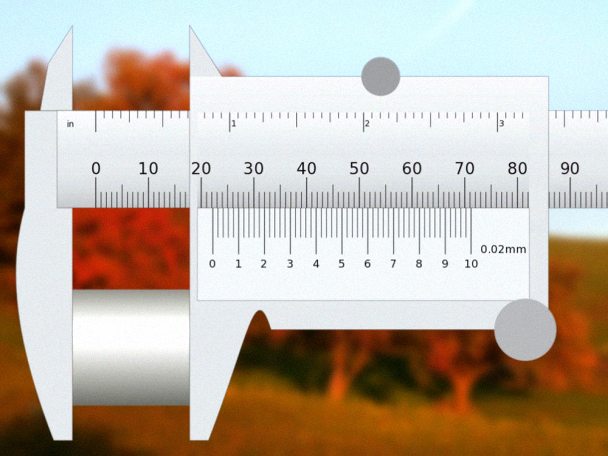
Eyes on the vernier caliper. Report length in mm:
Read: 22.2 mm
